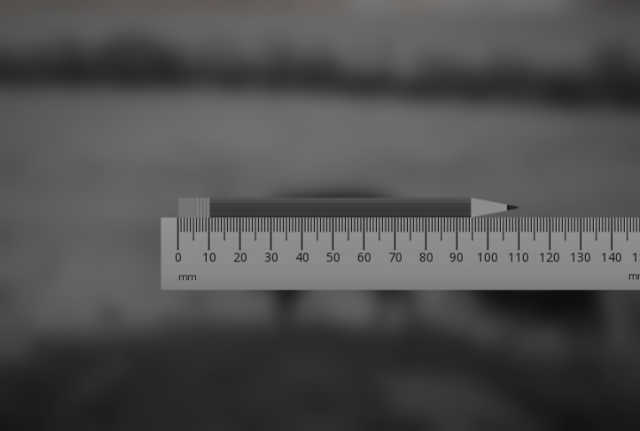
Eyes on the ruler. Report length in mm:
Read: 110 mm
